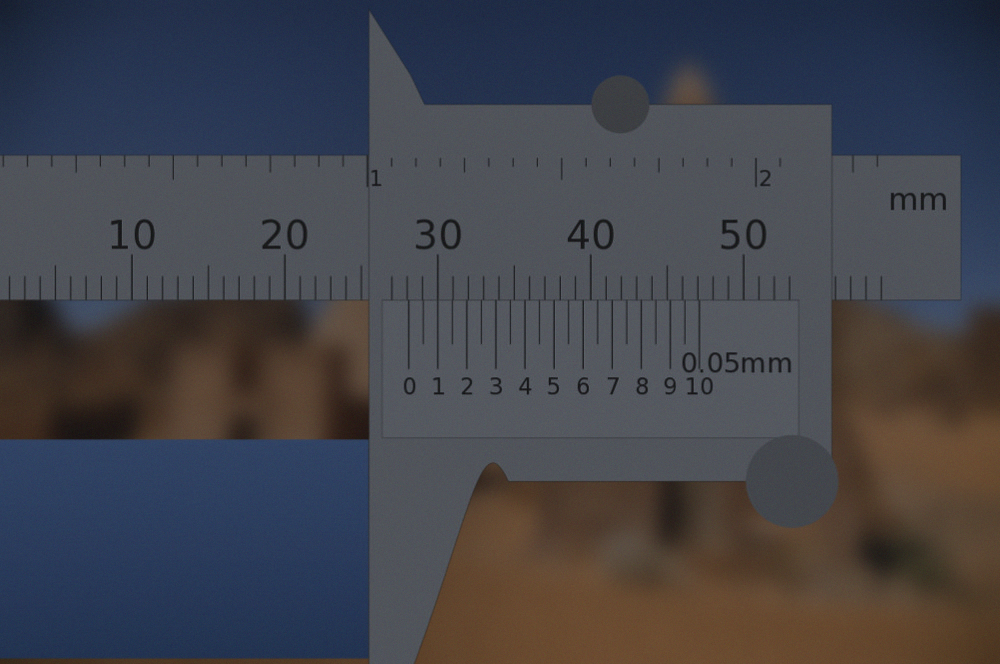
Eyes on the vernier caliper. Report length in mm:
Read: 28.1 mm
